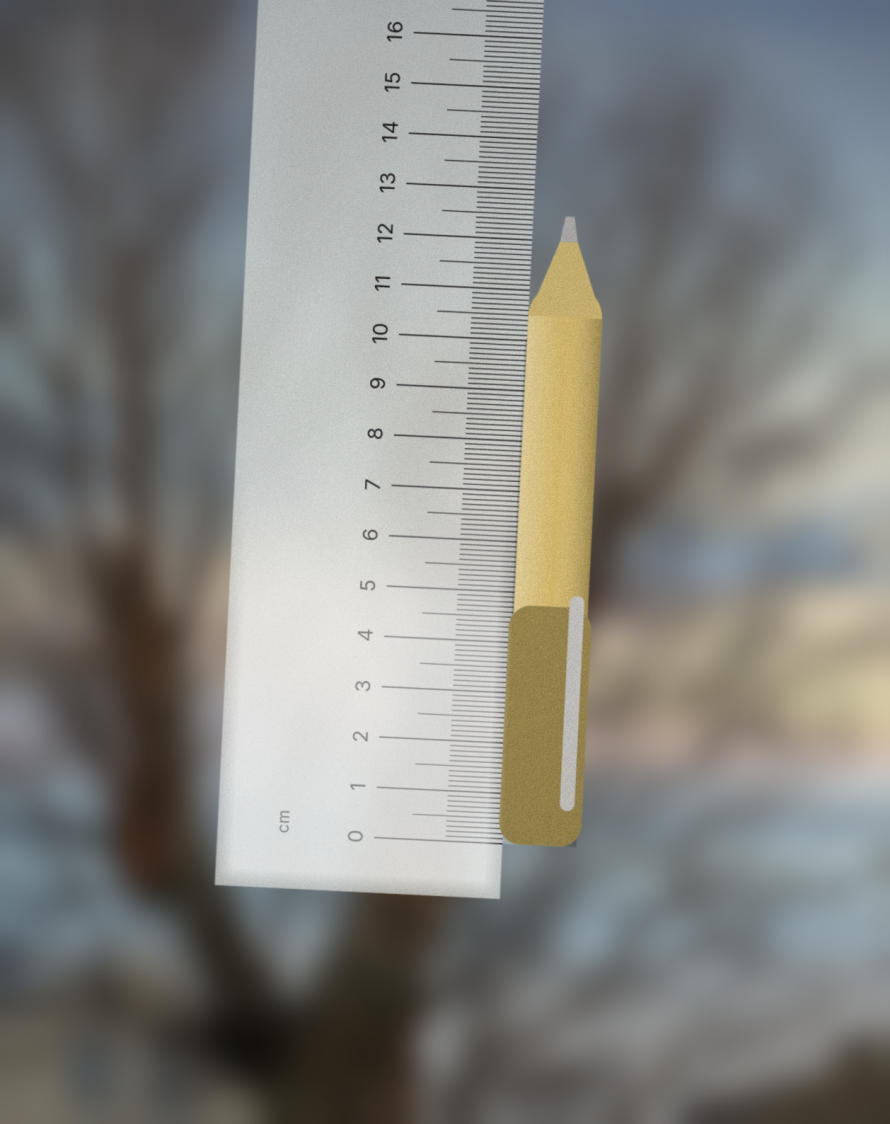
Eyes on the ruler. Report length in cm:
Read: 12.5 cm
